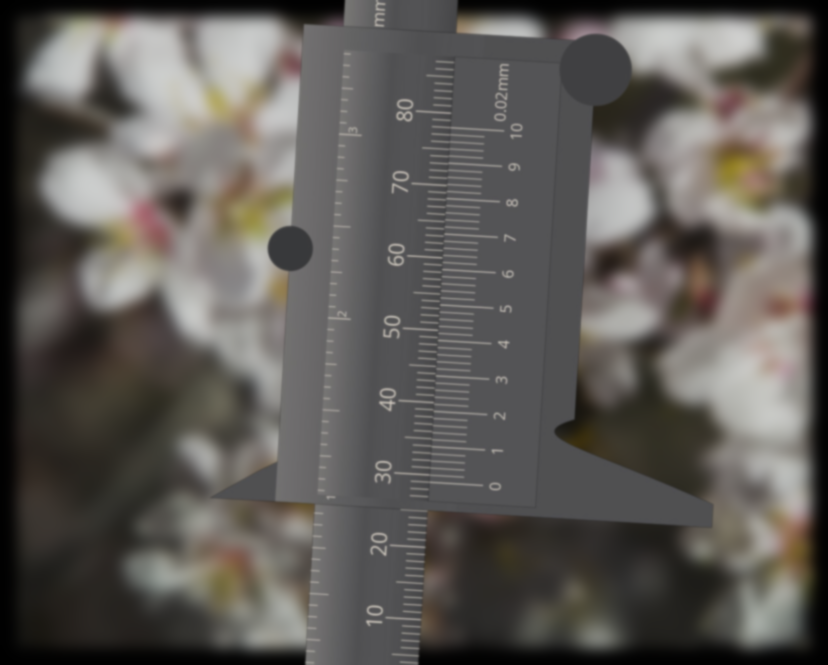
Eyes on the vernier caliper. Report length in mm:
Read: 29.0 mm
